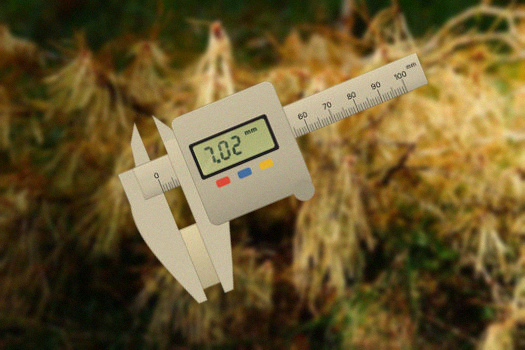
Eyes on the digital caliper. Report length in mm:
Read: 7.02 mm
